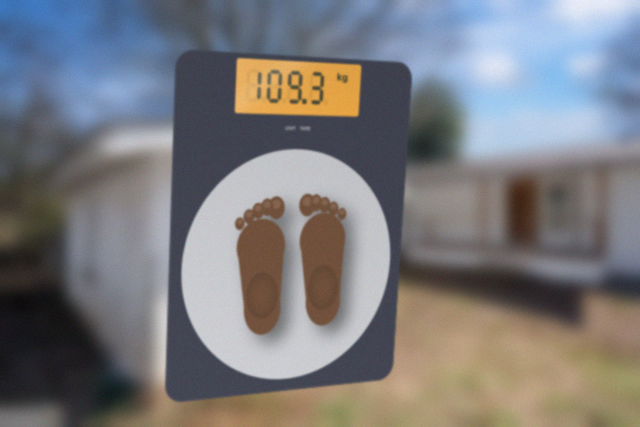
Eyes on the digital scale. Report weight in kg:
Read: 109.3 kg
